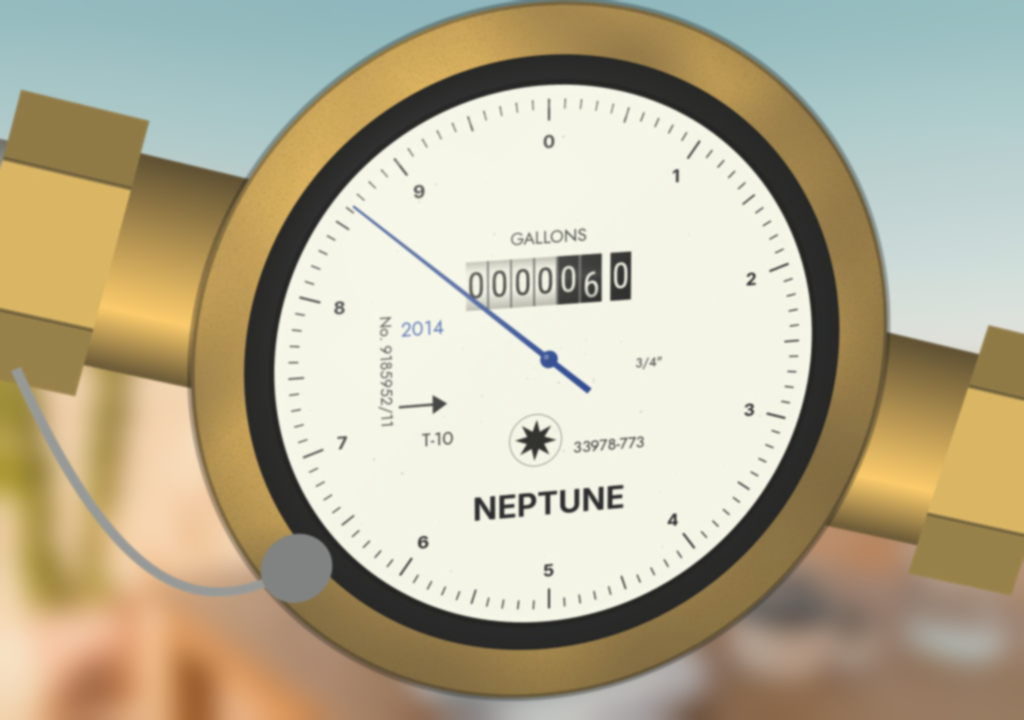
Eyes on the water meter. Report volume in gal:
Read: 58.6 gal
